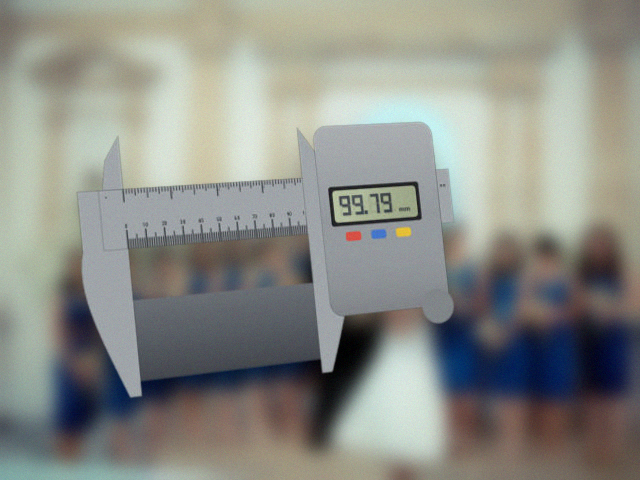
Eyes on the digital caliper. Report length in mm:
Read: 99.79 mm
